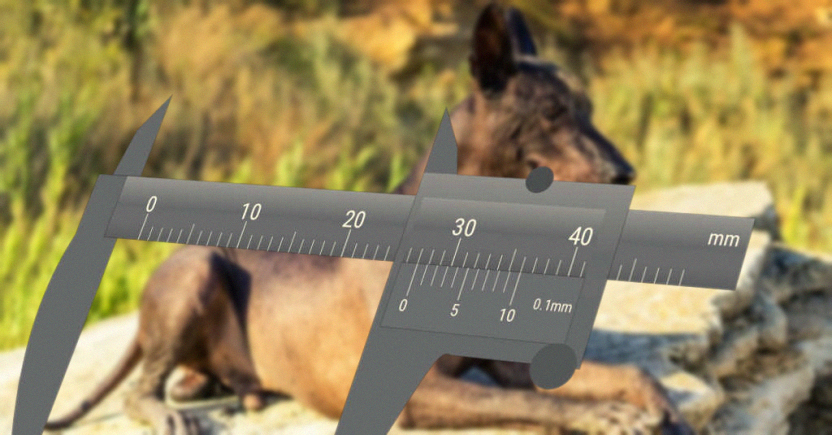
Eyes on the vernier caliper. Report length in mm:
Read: 27.0 mm
